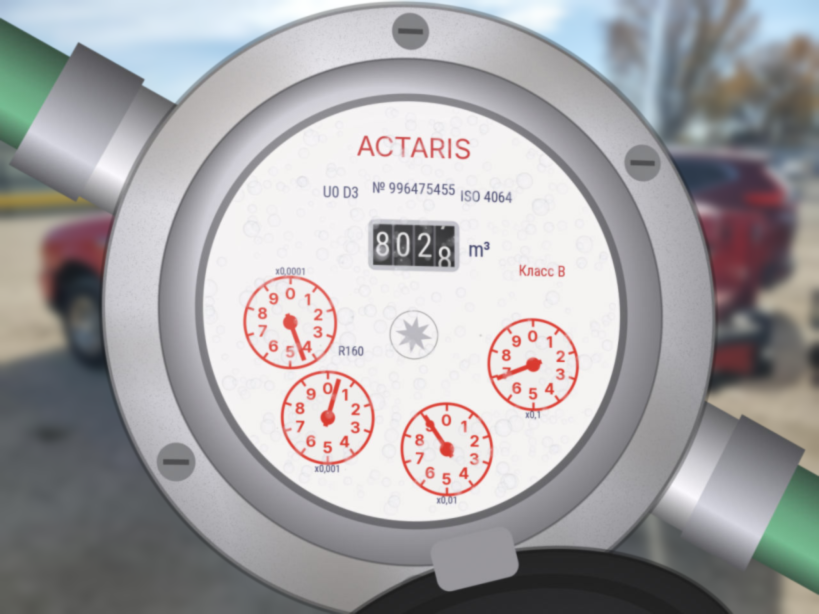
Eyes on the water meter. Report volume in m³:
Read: 8027.6904 m³
